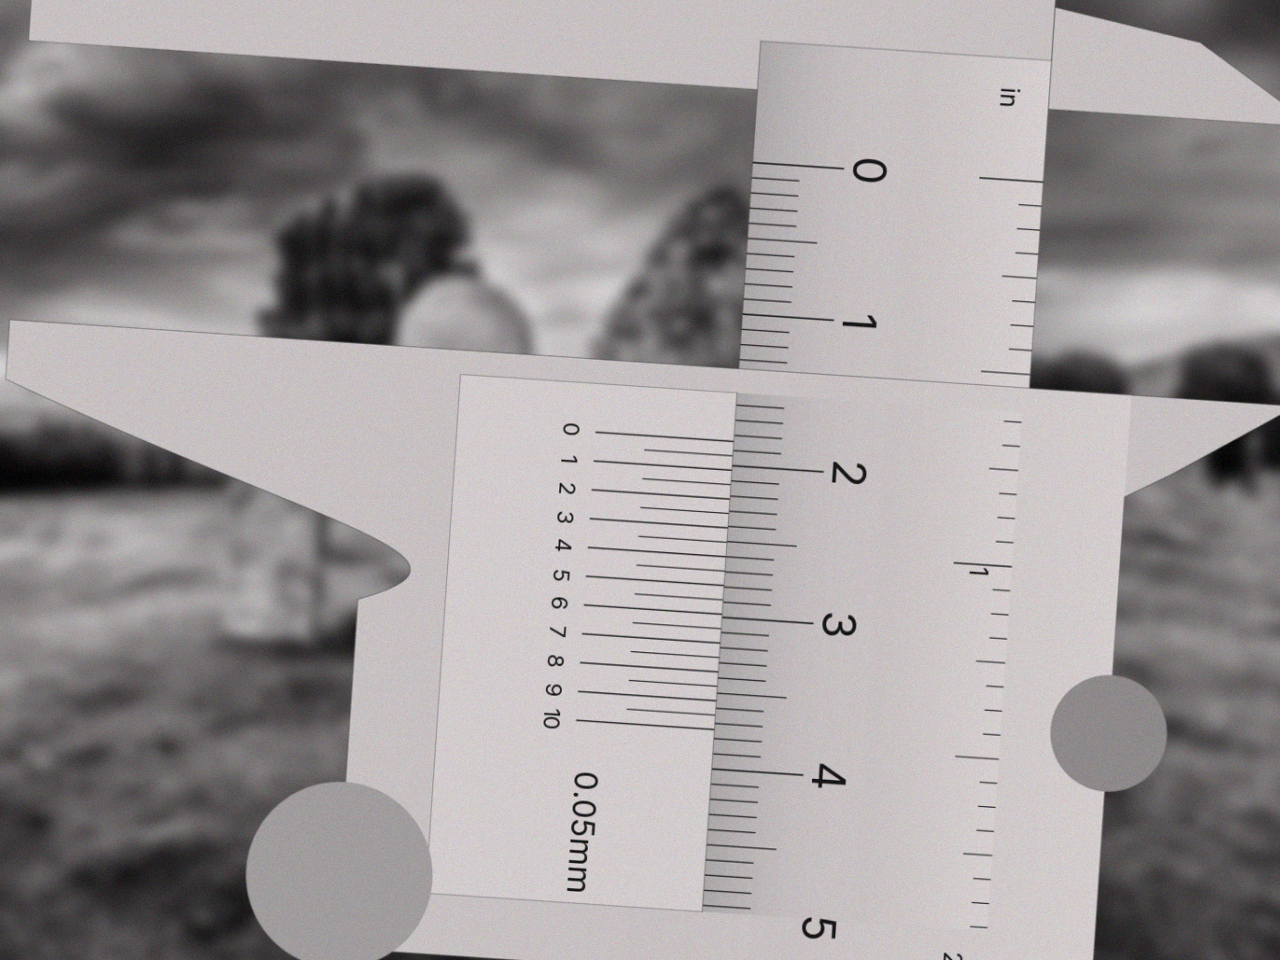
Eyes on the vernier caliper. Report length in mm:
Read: 18.4 mm
